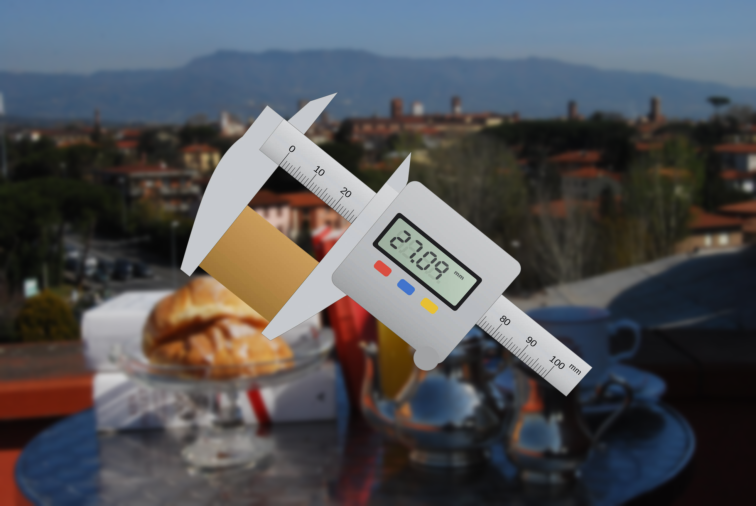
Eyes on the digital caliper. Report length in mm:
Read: 27.09 mm
